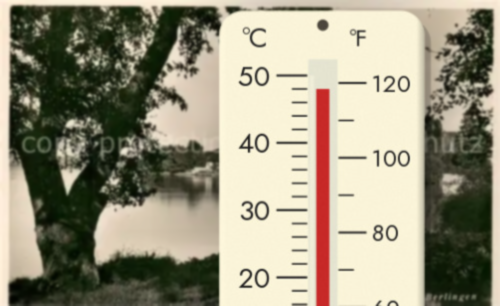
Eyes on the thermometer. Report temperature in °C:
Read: 48 °C
